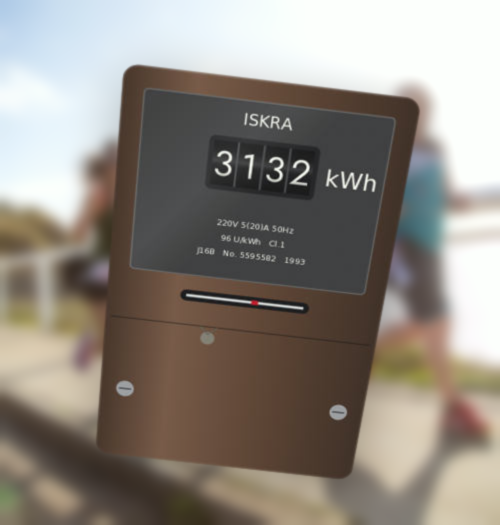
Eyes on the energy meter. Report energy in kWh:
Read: 3132 kWh
